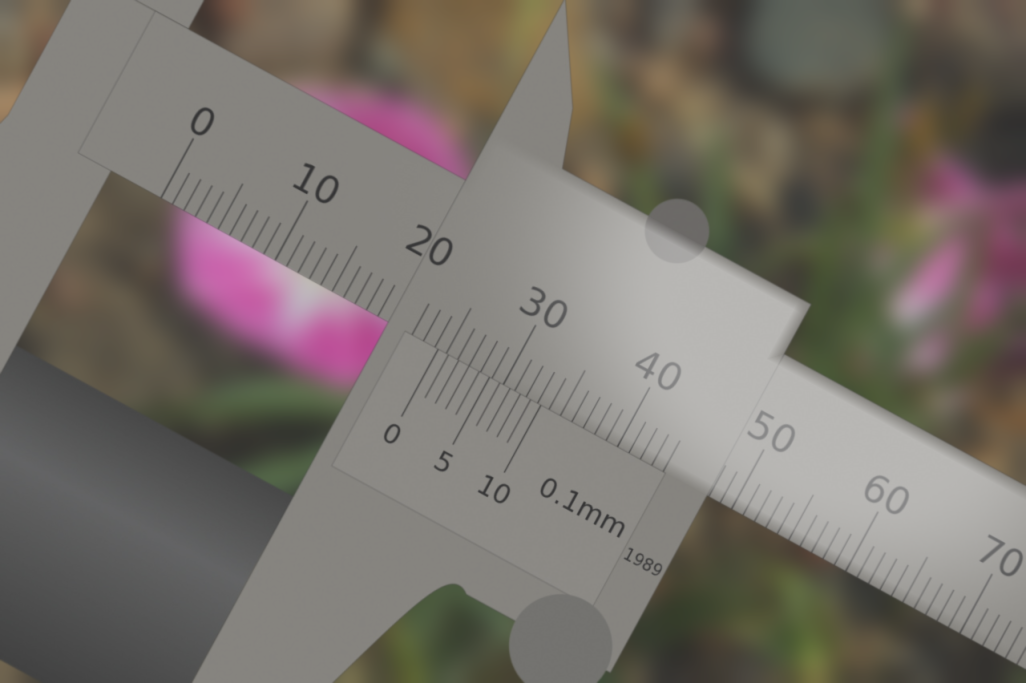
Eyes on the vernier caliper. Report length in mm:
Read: 24.3 mm
